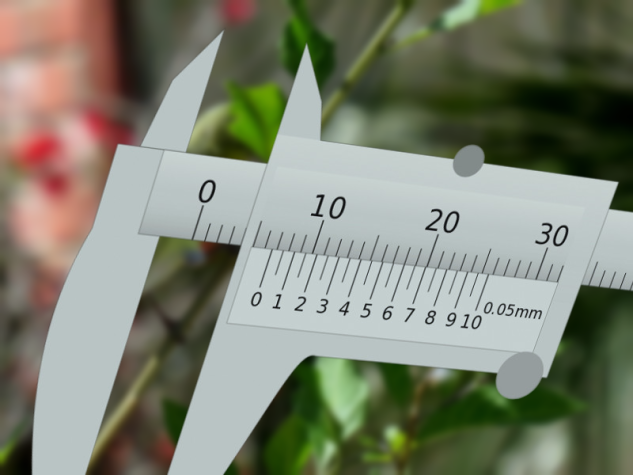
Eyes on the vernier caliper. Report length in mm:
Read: 6.6 mm
